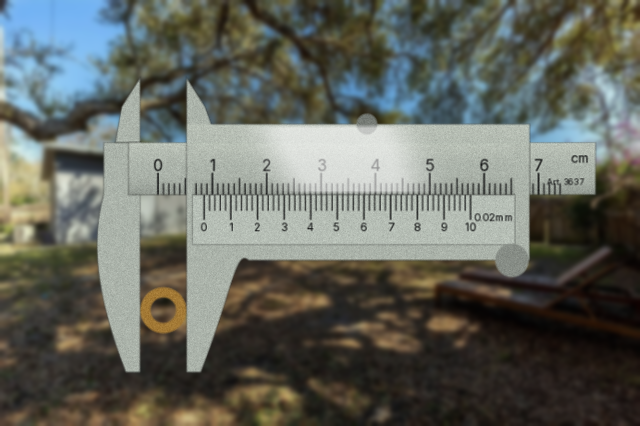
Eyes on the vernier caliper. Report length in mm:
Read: 8.5 mm
